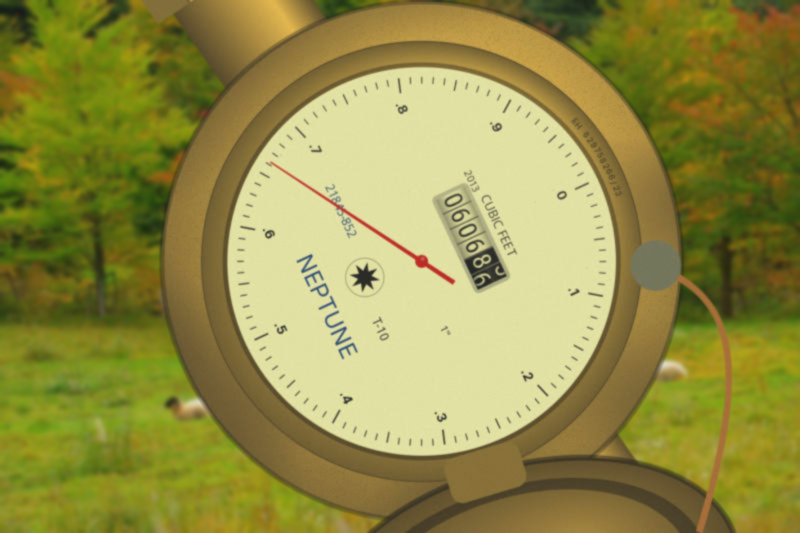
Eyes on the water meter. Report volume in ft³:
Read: 60685.66 ft³
